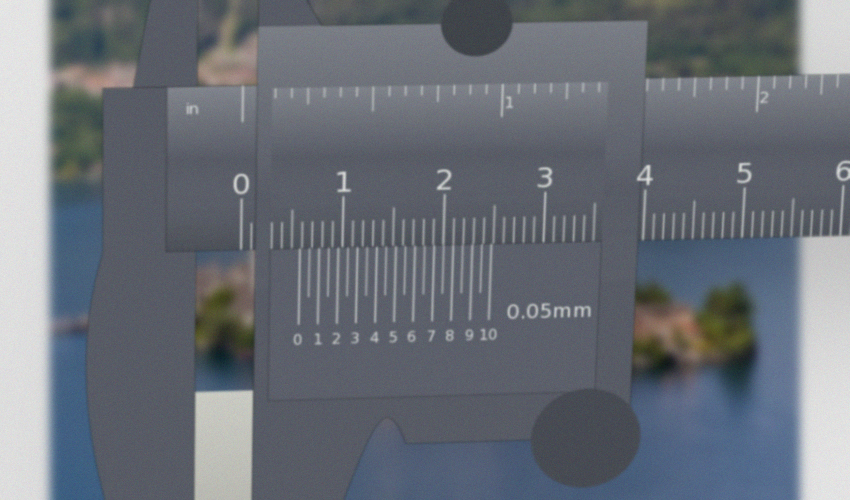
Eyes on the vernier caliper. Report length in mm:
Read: 5.8 mm
